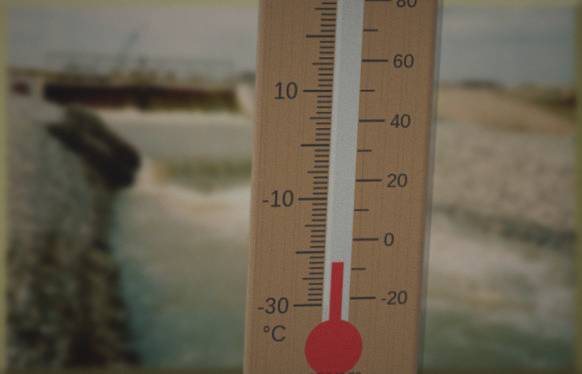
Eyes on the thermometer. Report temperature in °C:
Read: -22 °C
